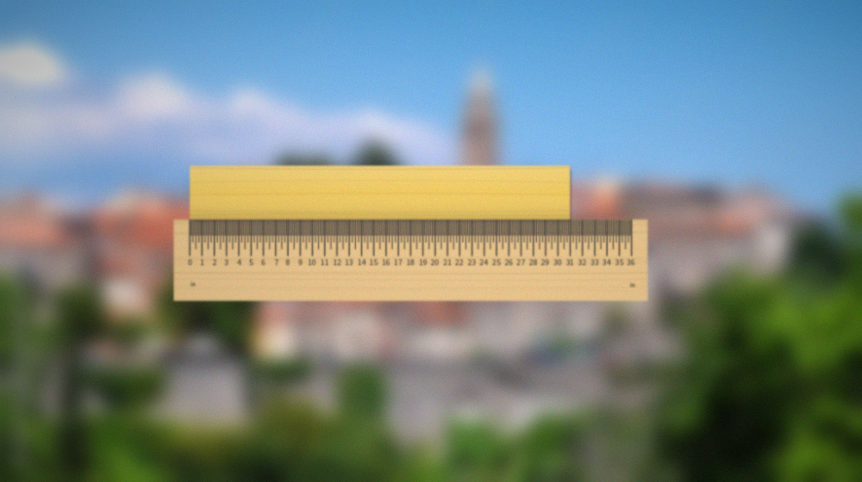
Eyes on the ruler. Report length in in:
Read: 31 in
